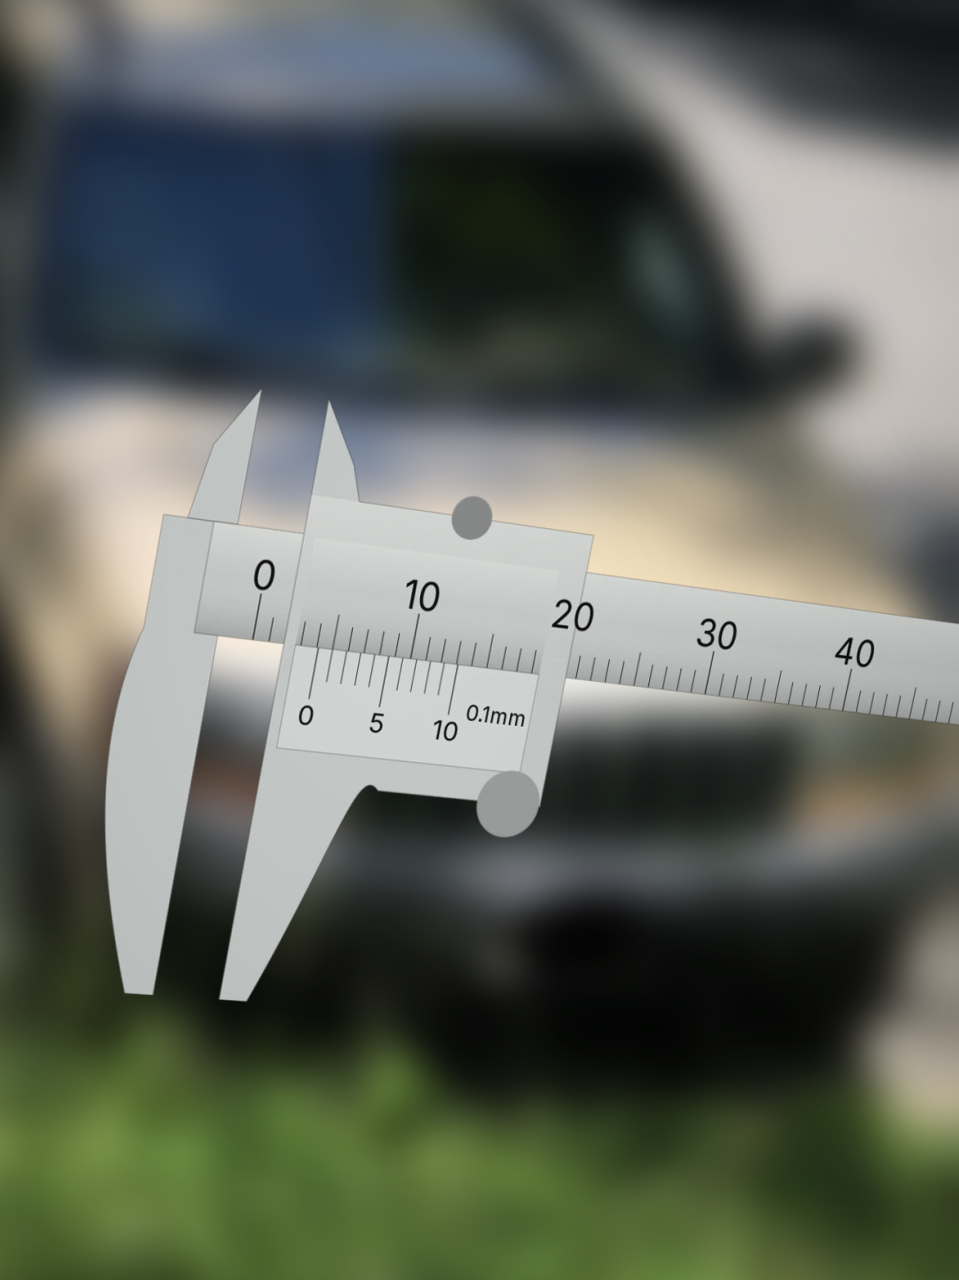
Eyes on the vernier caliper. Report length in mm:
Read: 4.1 mm
